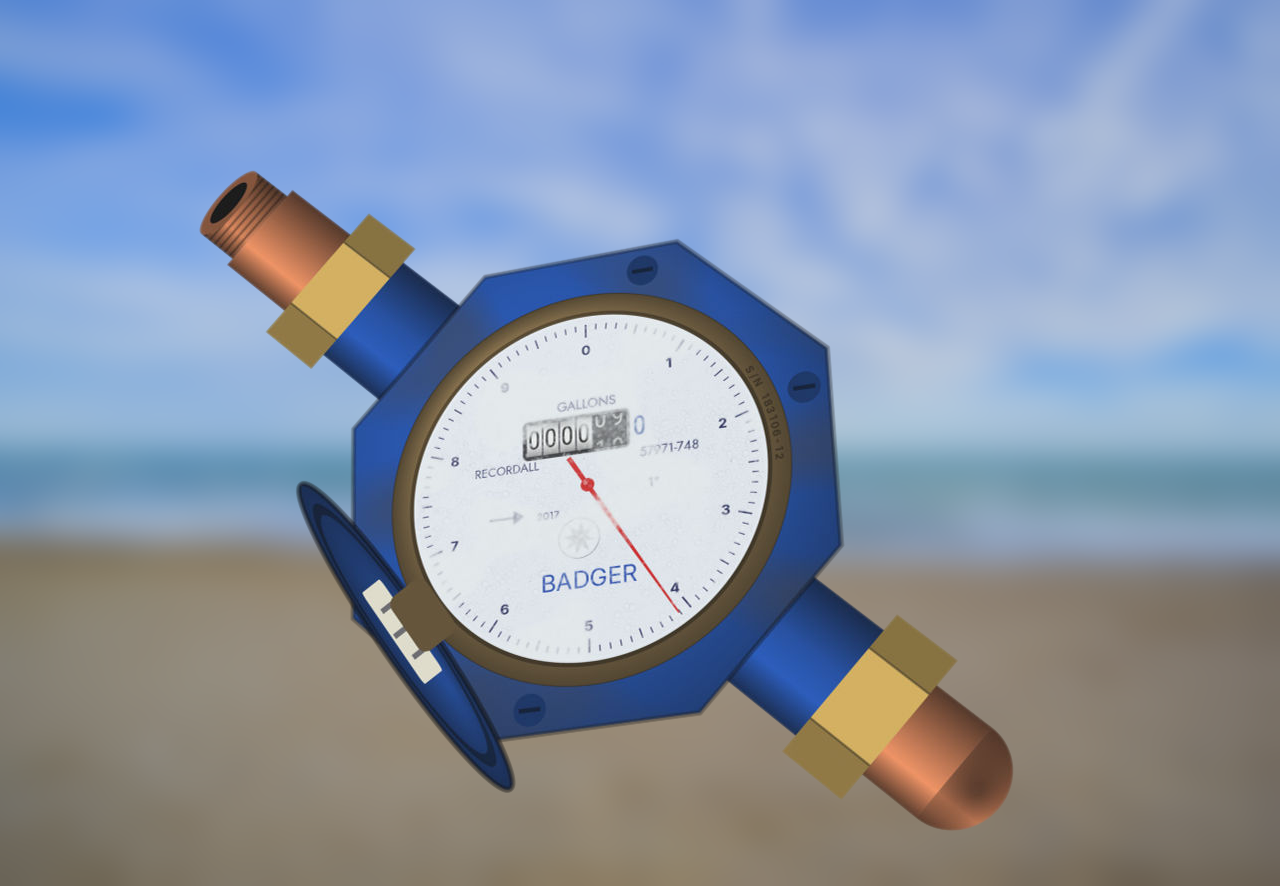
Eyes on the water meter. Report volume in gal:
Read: 94.1 gal
